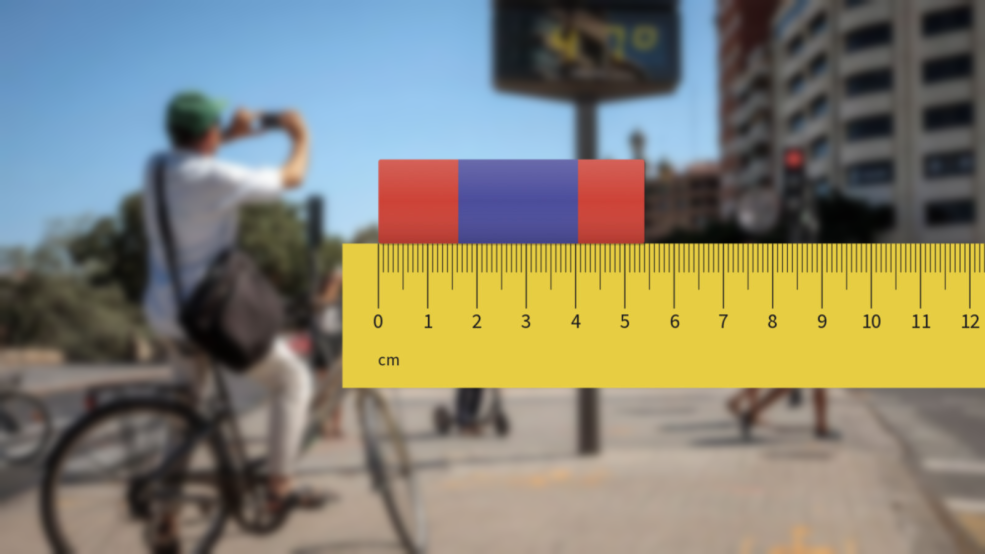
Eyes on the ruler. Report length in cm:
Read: 5.4 cm
